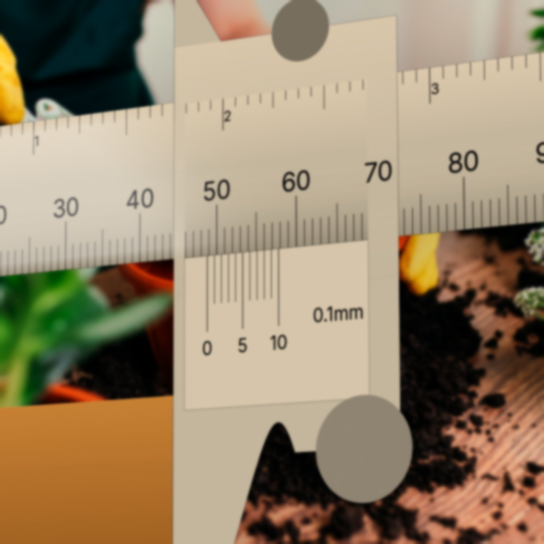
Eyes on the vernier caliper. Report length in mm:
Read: 48.8 mm
